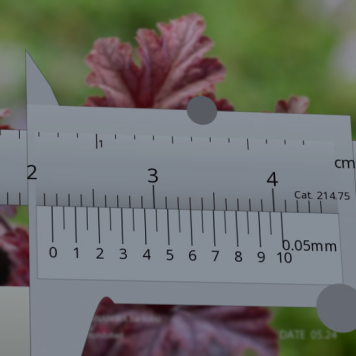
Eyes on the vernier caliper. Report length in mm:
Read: 21.6 mm
